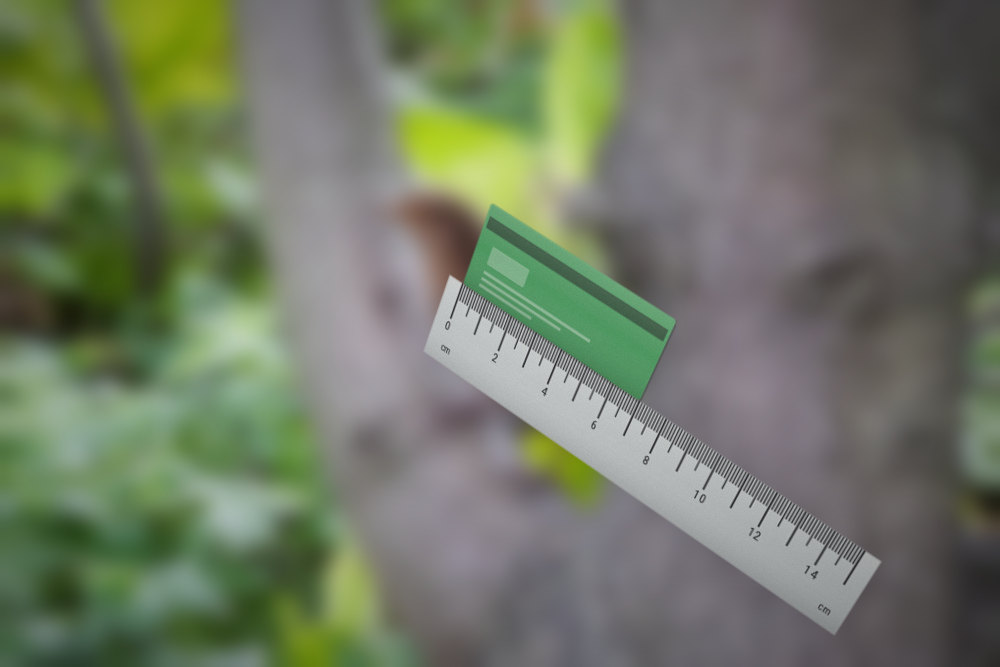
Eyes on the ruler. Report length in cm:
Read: 7 cm
